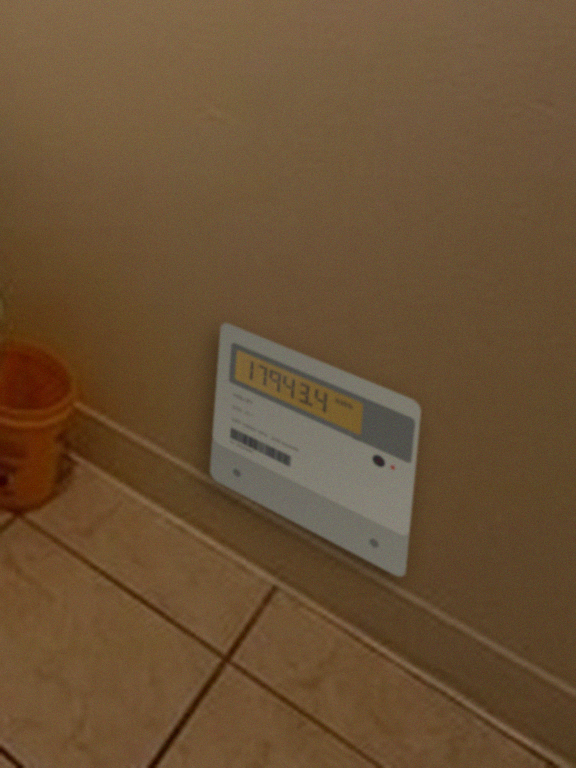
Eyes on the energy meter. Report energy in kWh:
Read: 17943.4 kWh
